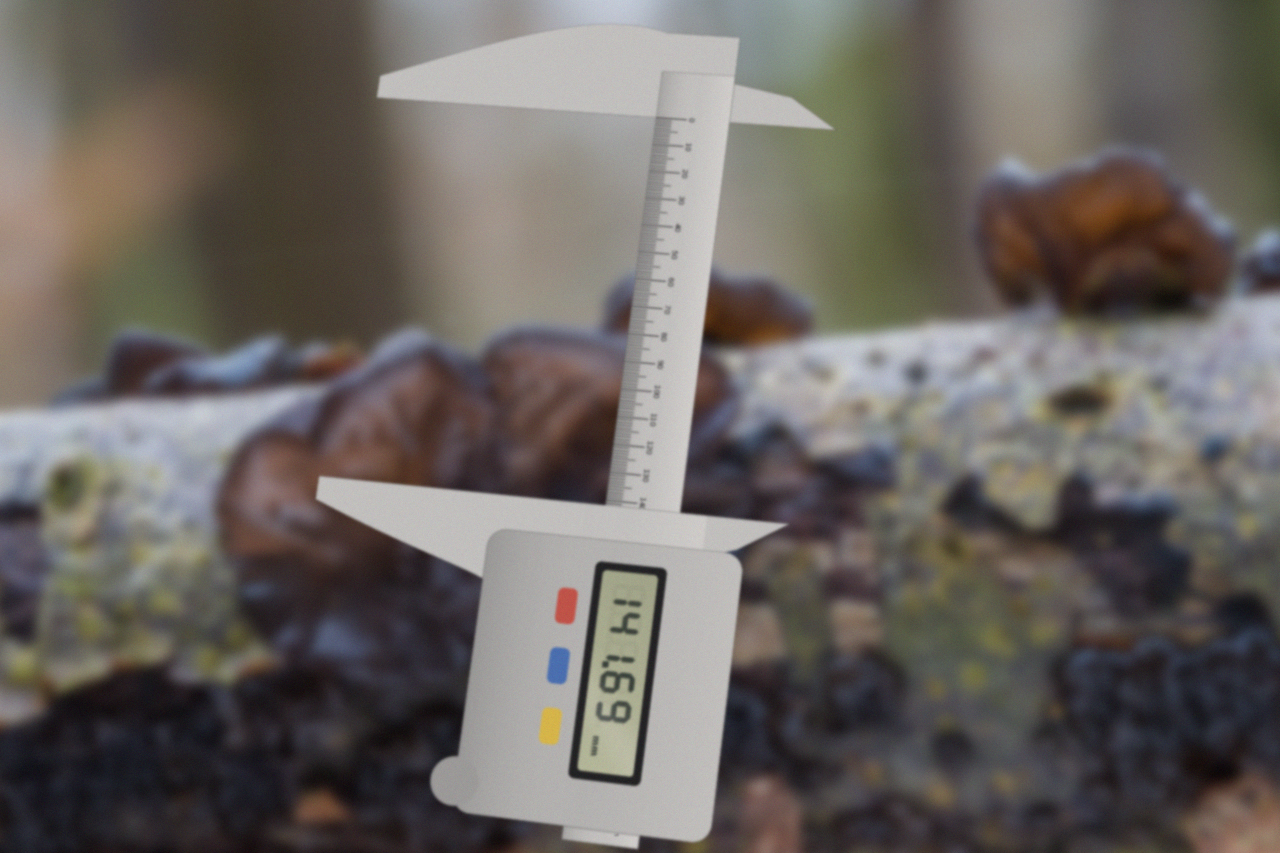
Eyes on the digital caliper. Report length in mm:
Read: 141.69 mm
